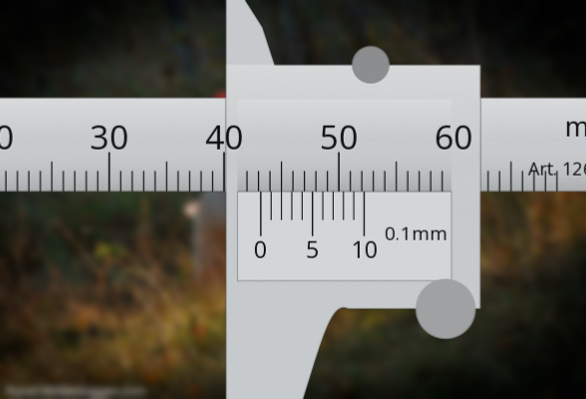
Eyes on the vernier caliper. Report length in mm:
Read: 43.2 mm
